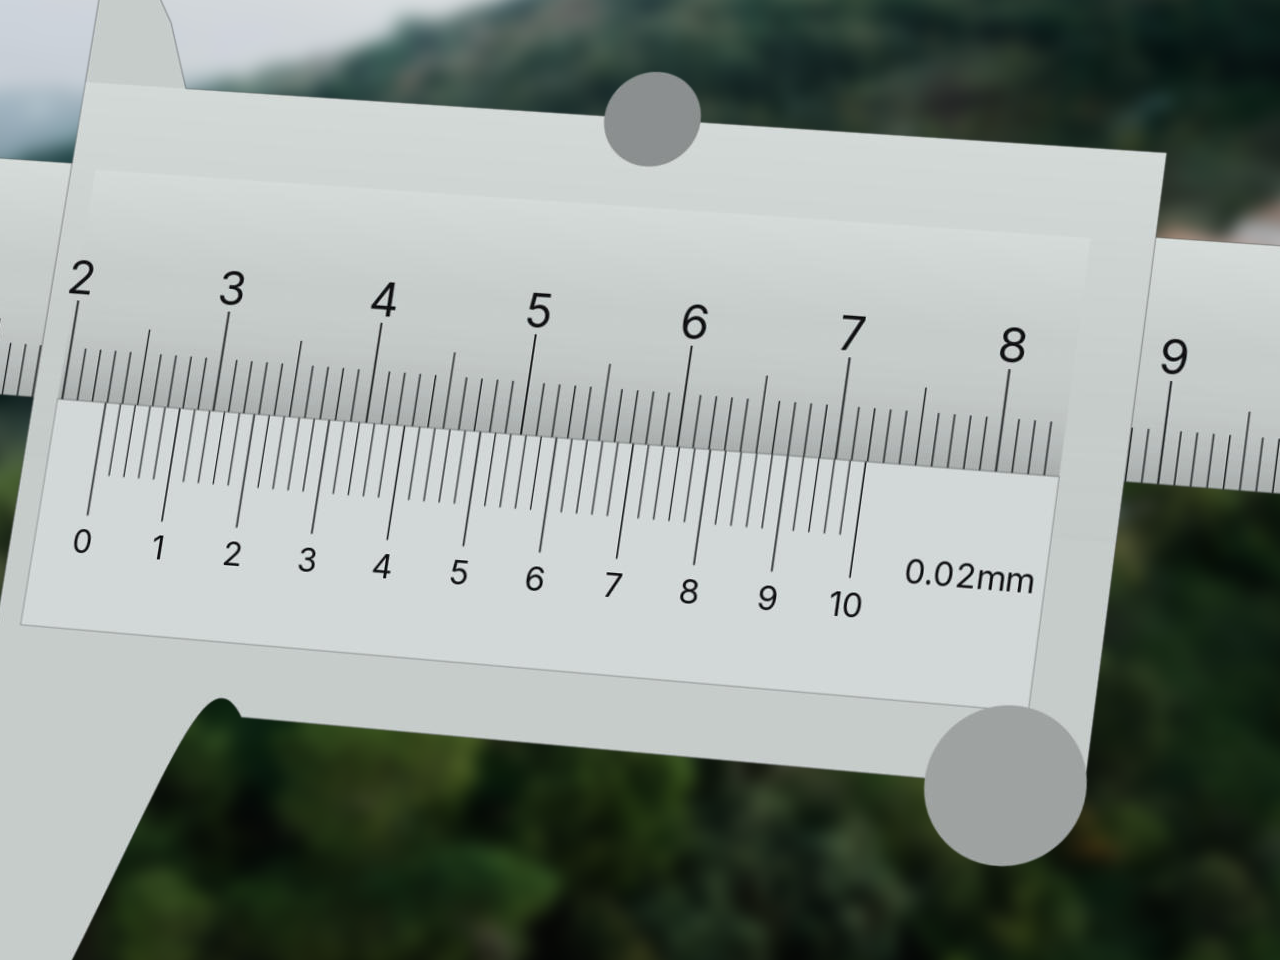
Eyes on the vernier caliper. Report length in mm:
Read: 22.9 mm
